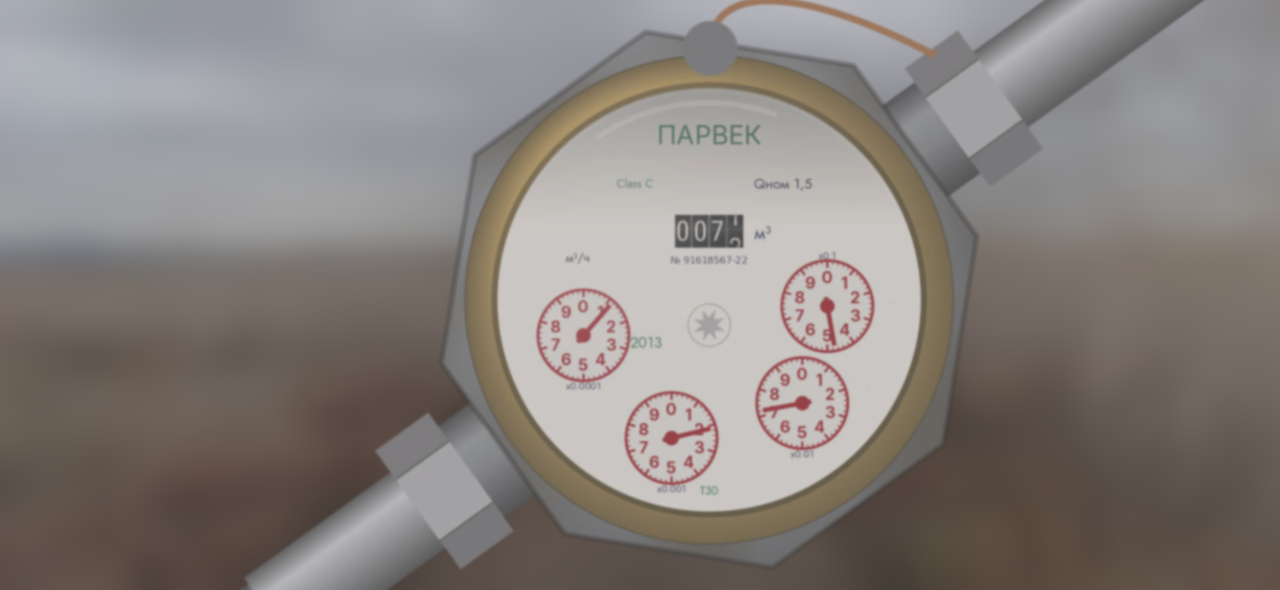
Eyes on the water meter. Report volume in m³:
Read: 71.4721 m³
